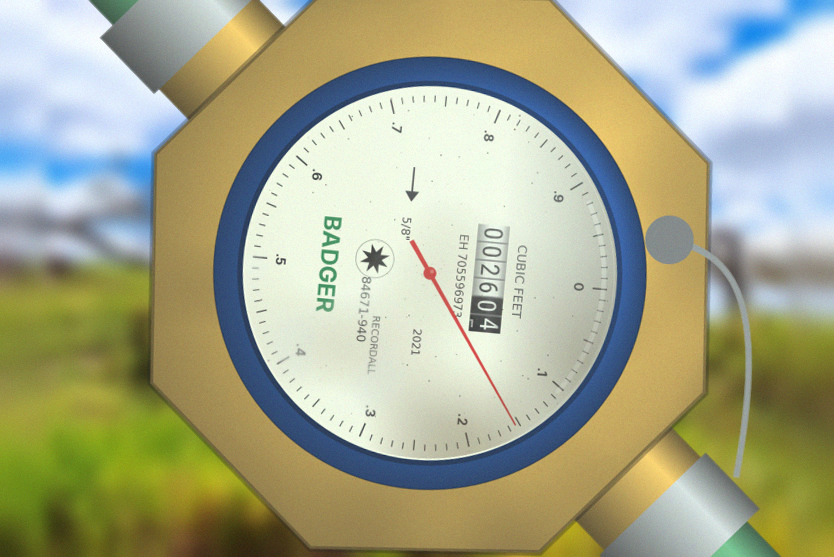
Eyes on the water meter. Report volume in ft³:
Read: 2604.15 ft³
